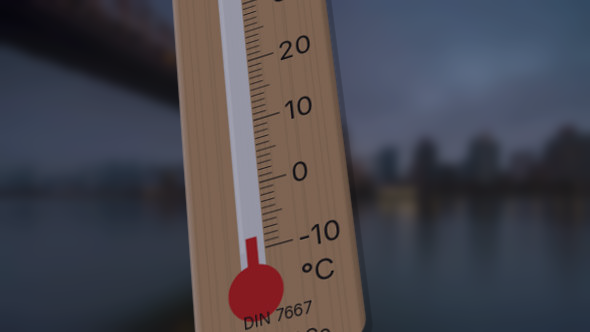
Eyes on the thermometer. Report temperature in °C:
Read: -8 °C
